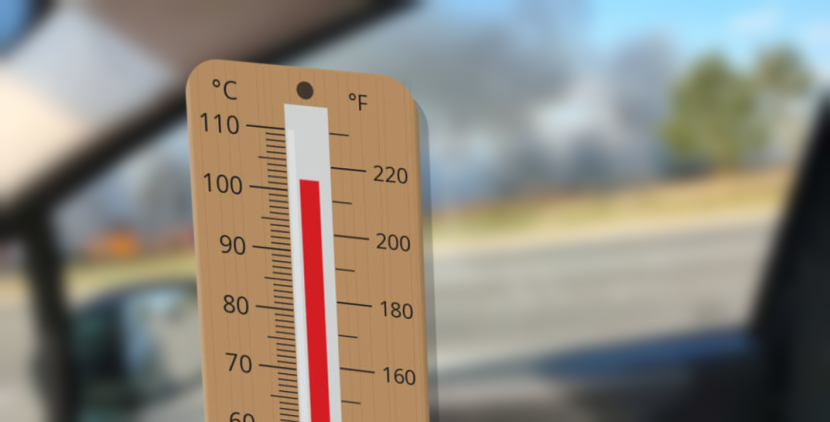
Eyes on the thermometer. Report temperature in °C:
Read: 102 °C
